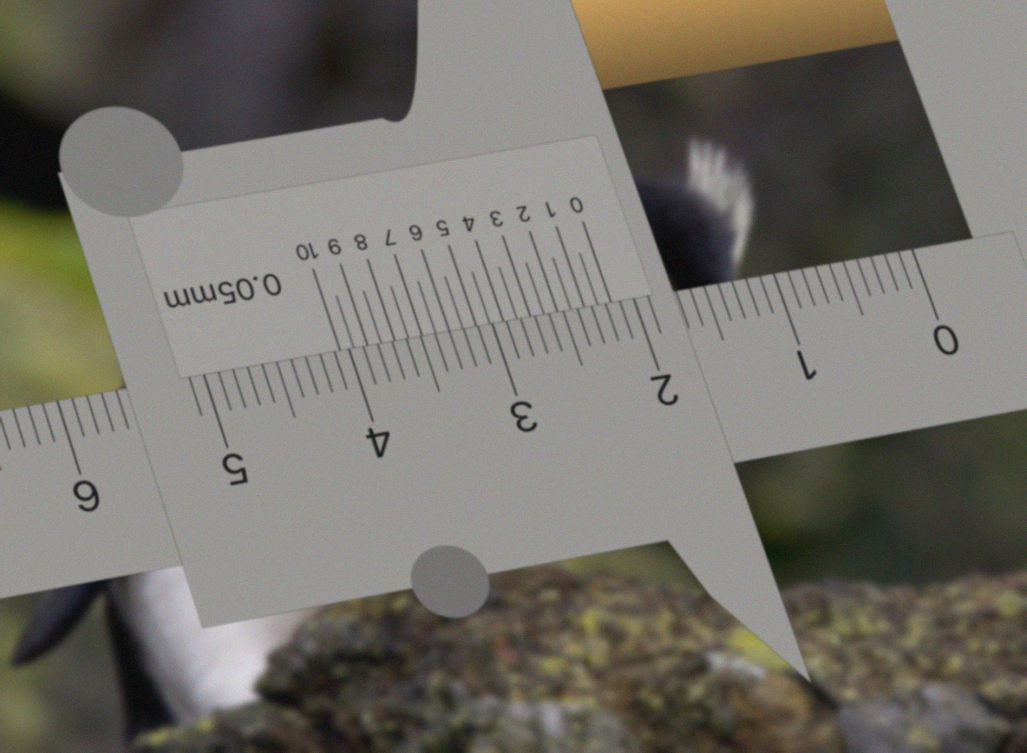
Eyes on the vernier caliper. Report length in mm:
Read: 21.6 mm
